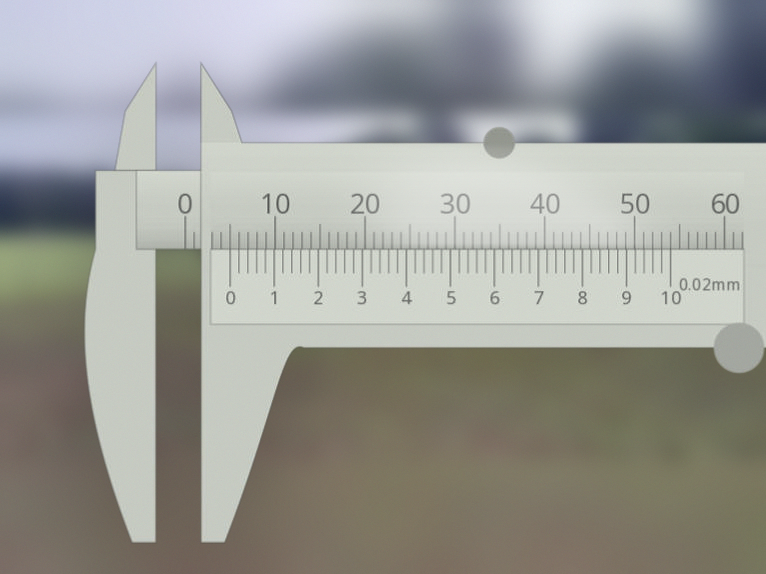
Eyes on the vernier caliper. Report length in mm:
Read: 5.0 mm
